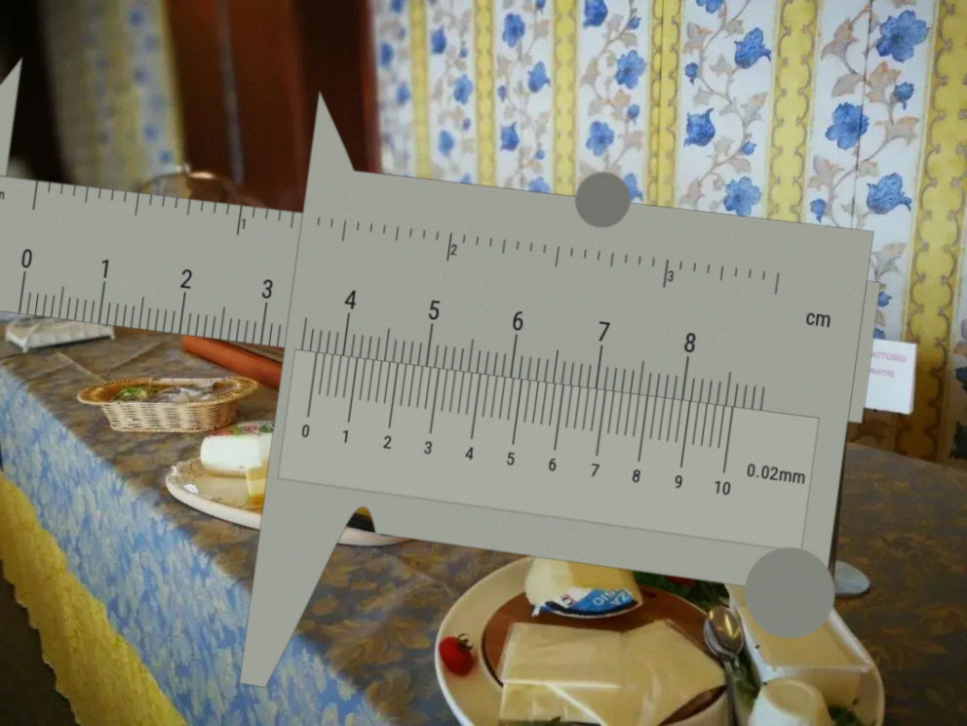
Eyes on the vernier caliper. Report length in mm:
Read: 36.8 mm
